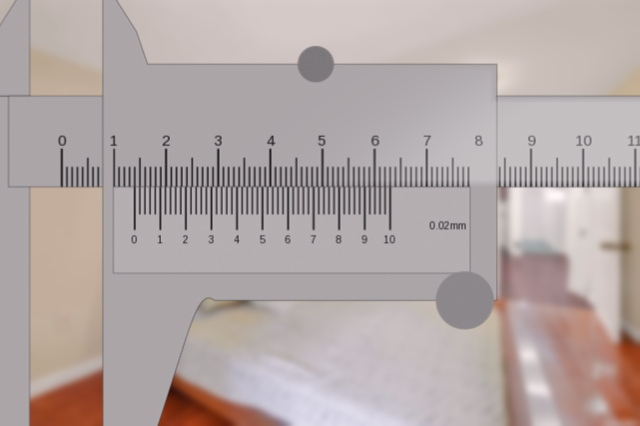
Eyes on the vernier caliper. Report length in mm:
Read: 14.0 mm
